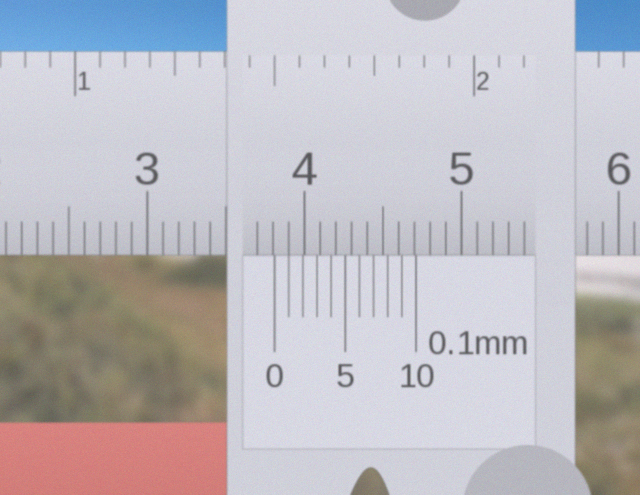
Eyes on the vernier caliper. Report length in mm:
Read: 38.1 mm
